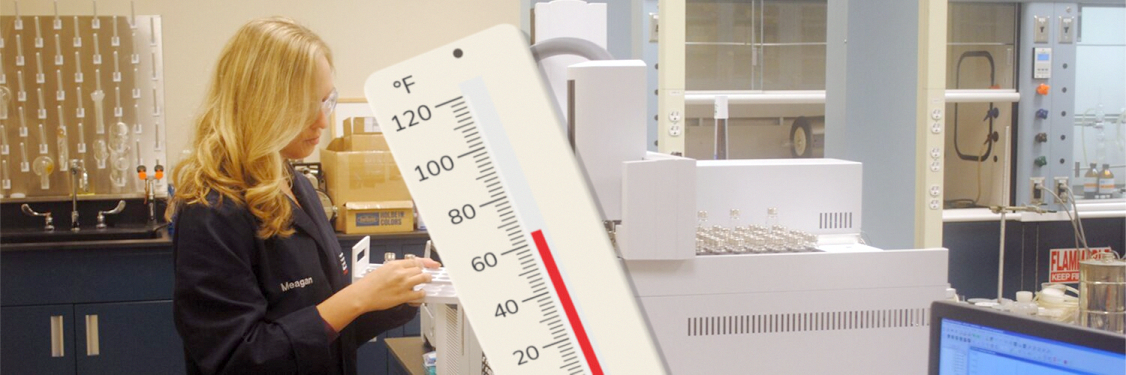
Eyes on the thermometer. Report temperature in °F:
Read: 64 °F
